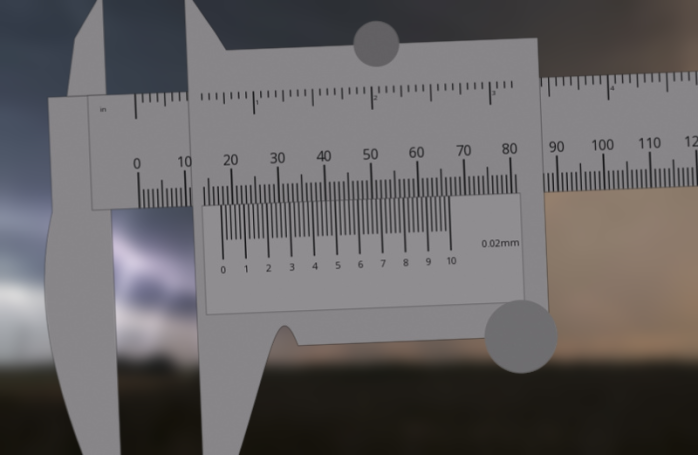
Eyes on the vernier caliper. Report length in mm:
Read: 17.5 mm
